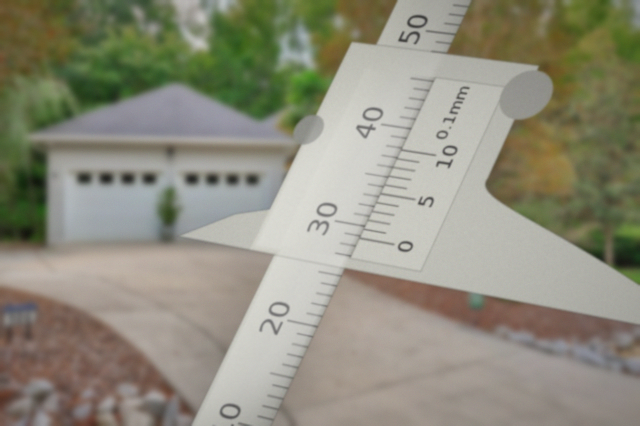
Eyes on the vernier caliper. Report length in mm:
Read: 28.8 mm
